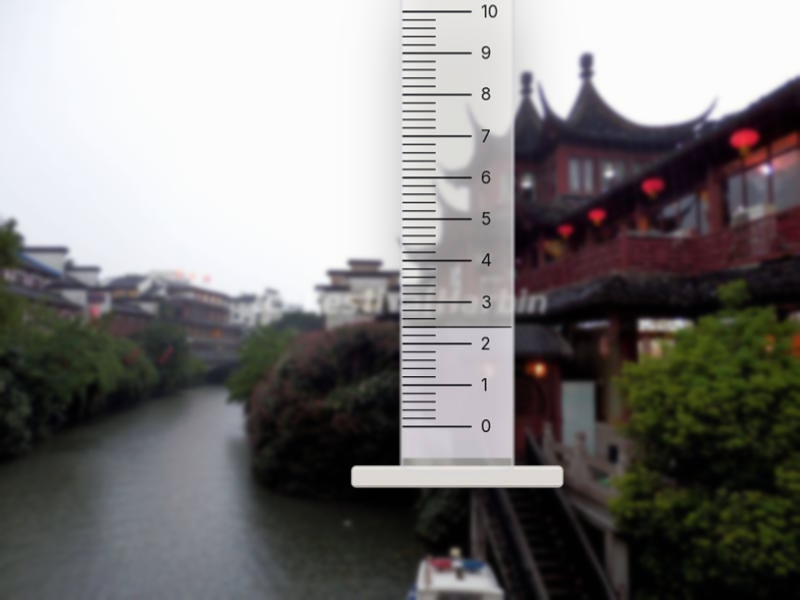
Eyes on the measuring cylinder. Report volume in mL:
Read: 2.4 mL
